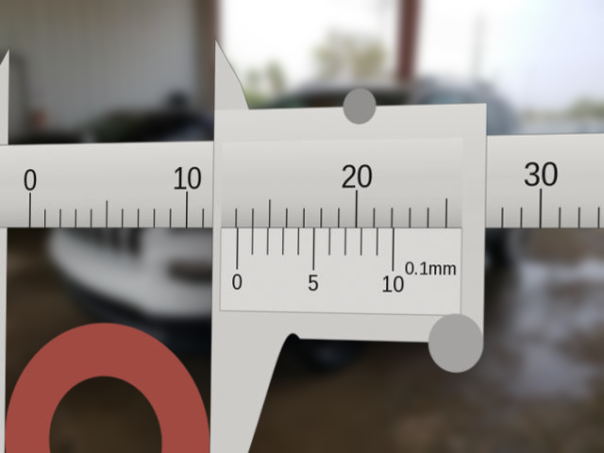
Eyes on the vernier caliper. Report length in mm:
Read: 13.1 mm
